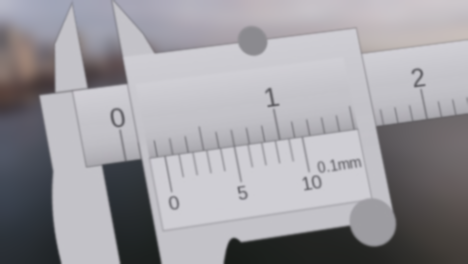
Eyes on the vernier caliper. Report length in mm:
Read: 2.5 mm
